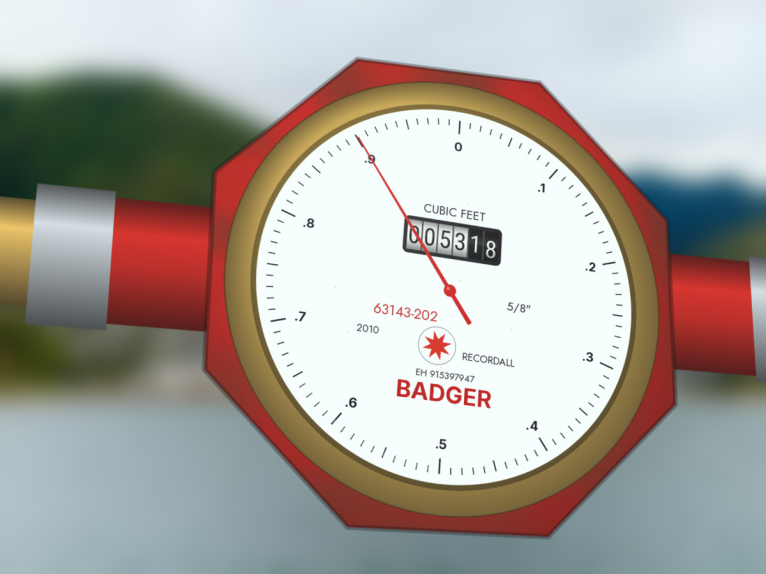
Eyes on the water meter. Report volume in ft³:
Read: 5317.90 ft³
